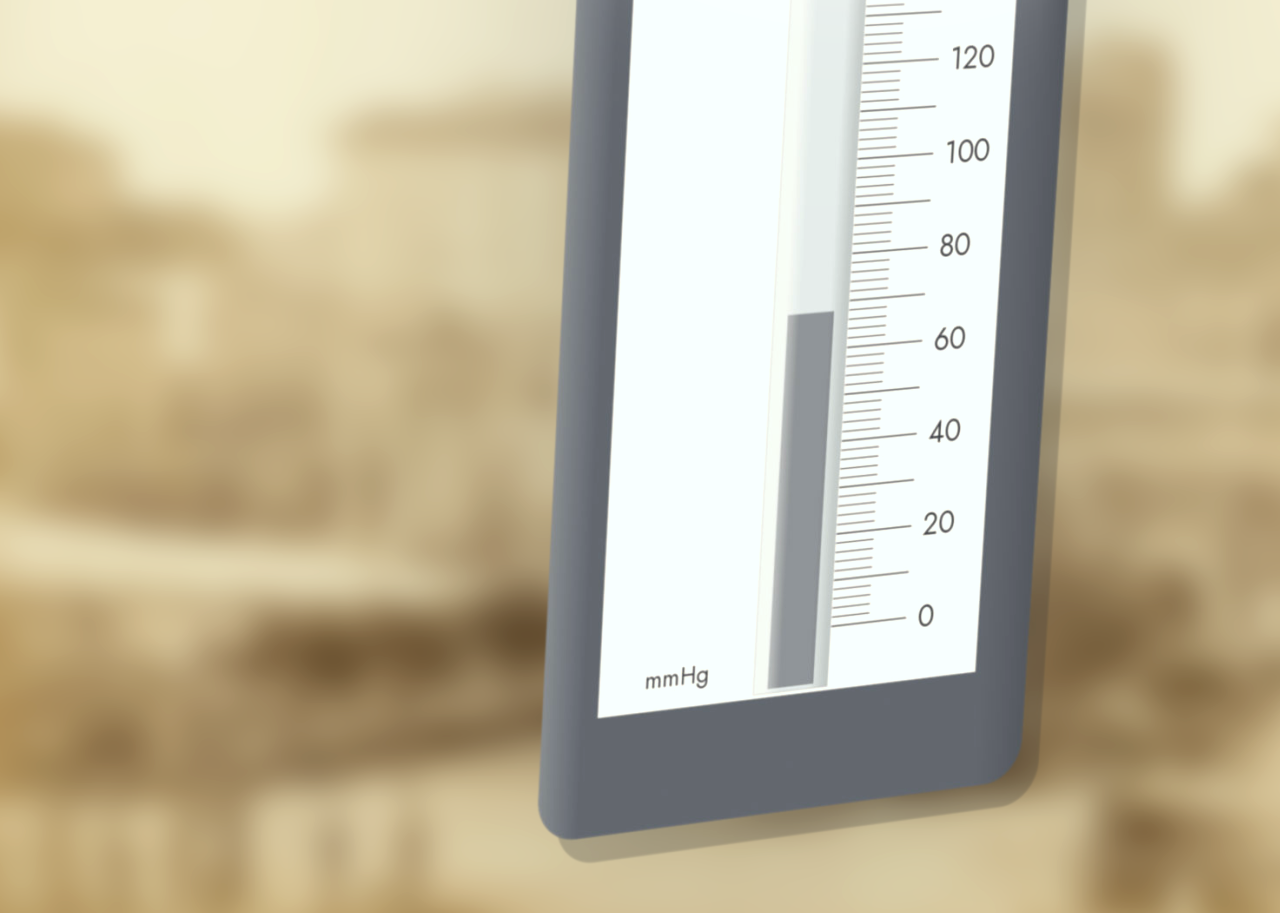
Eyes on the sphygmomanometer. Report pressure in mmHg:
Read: 68 mmHg
